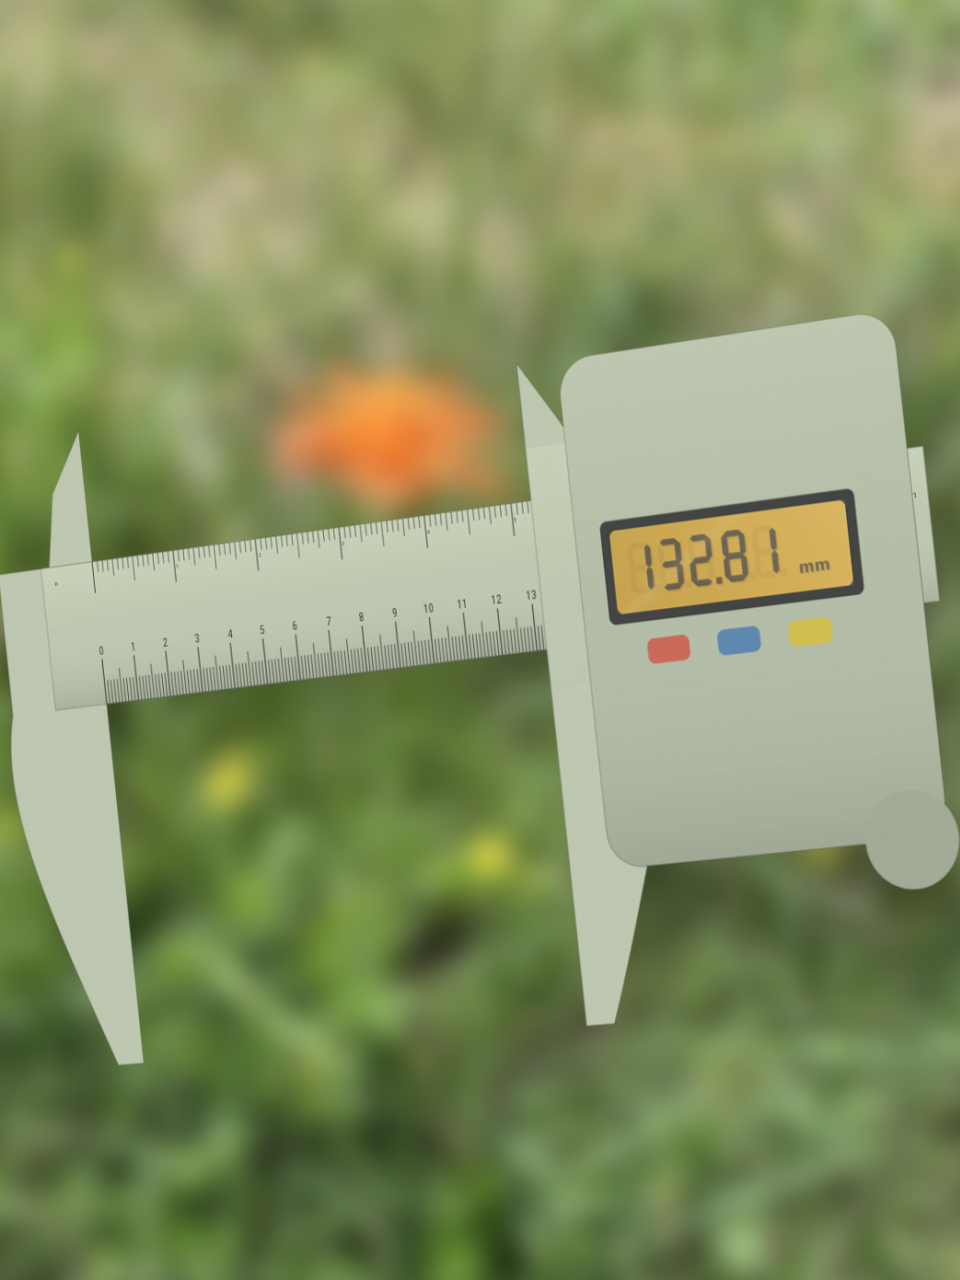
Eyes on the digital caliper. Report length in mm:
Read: 132.81 mm
